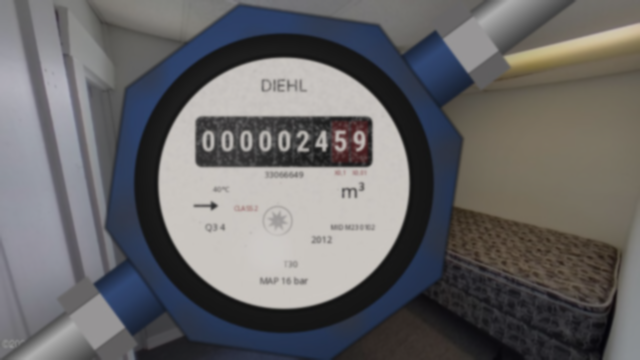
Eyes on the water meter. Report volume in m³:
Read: 24.59 m³
